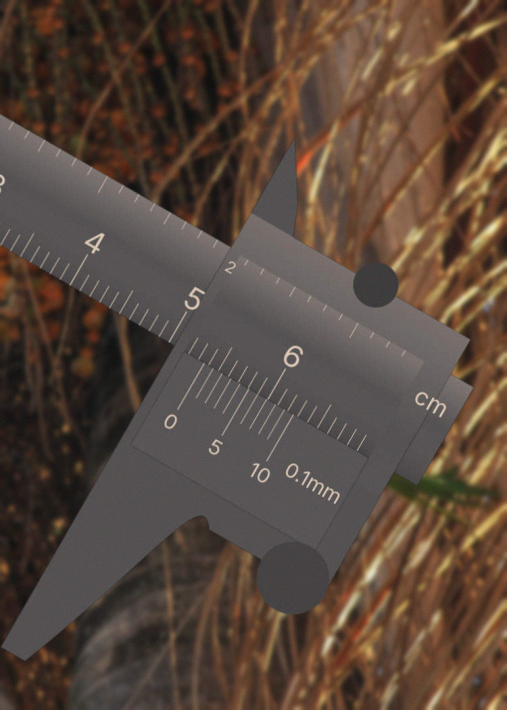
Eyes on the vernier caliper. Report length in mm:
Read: 53.6 mm
